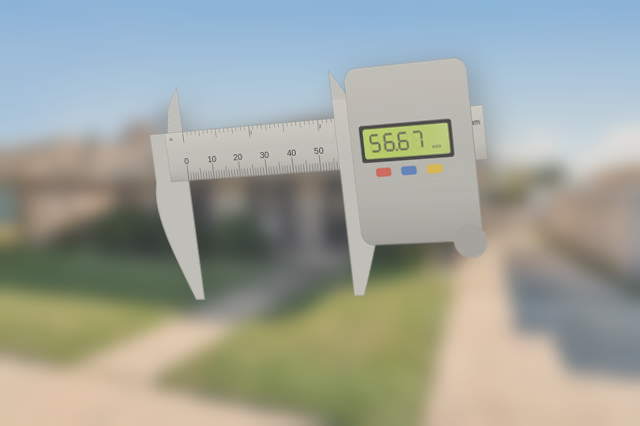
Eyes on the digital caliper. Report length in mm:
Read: 56.67 mm
